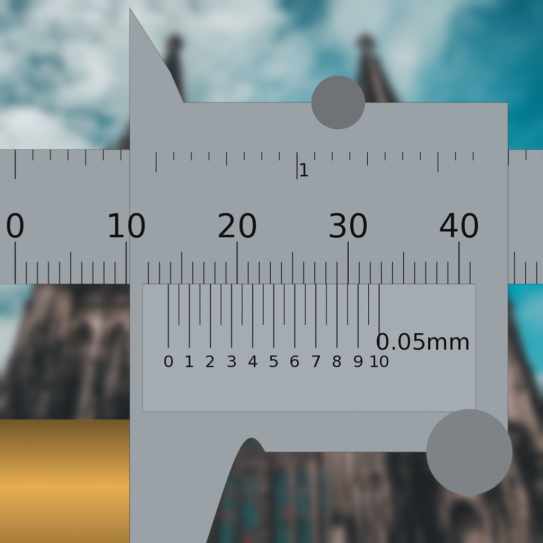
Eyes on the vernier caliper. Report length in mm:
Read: 13.8 mm
